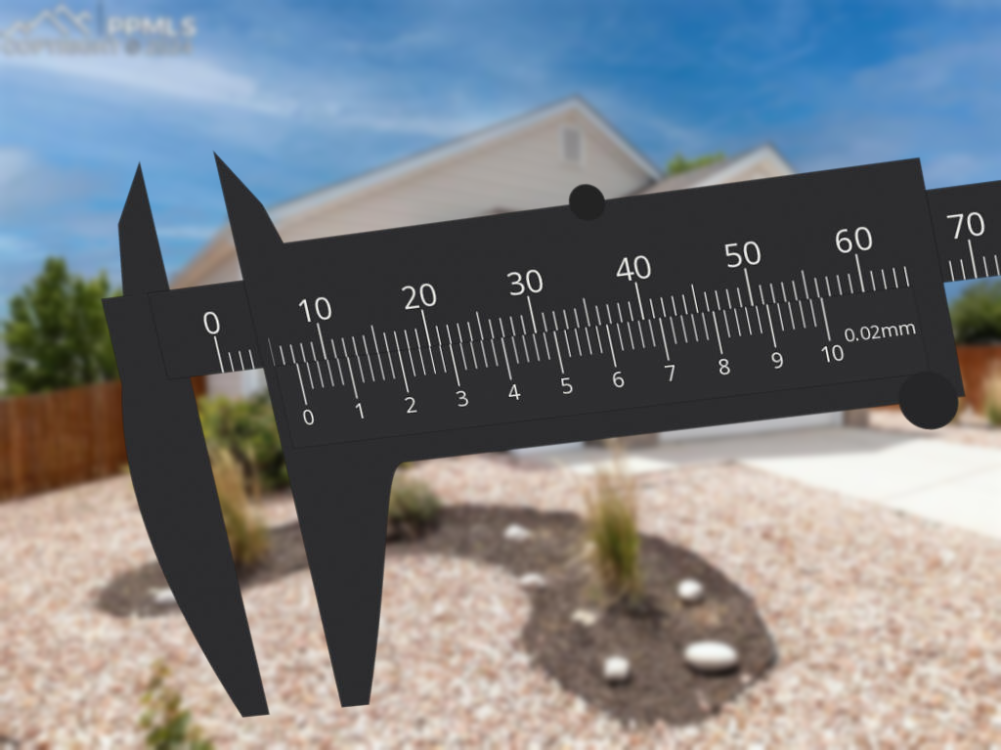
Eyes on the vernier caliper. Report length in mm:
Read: 7.2 mm
